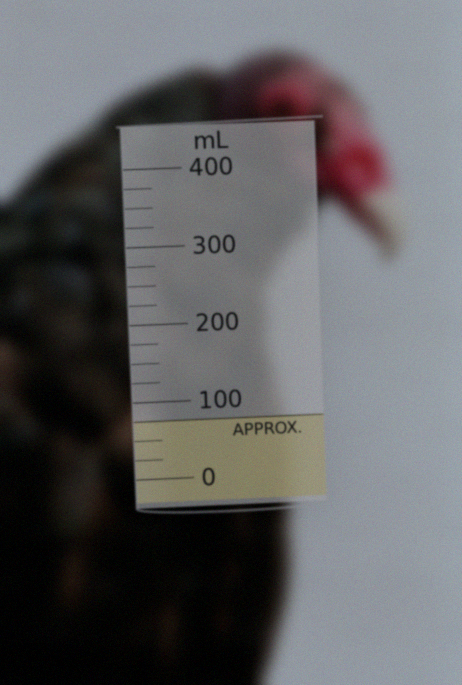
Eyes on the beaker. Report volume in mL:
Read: 75 mL
